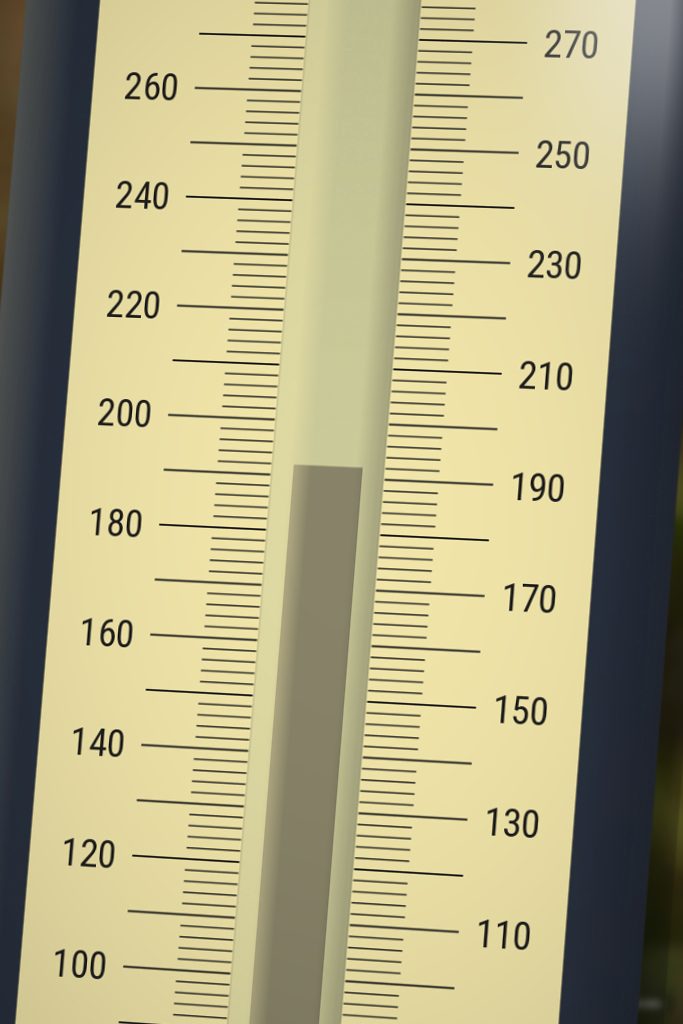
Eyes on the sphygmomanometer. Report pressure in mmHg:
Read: 192 mmHg
